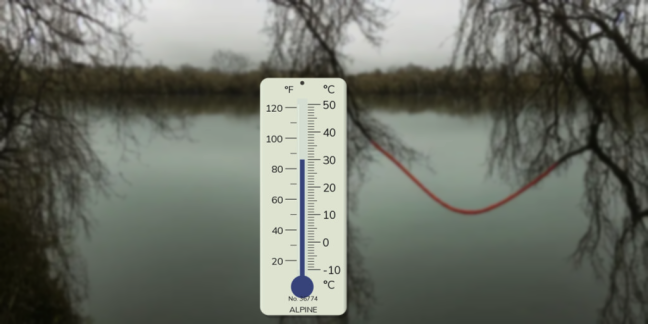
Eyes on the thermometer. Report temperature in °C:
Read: 30 °C
